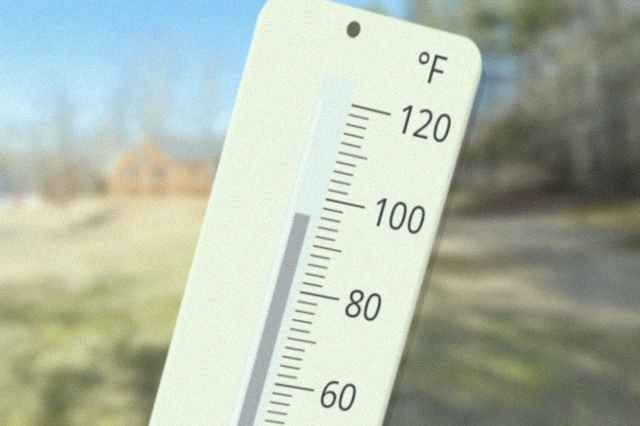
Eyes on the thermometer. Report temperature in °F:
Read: 96 °F
